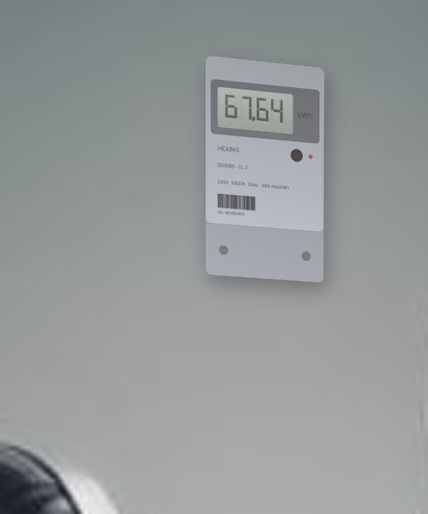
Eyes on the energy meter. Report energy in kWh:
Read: 67.64 kWh
